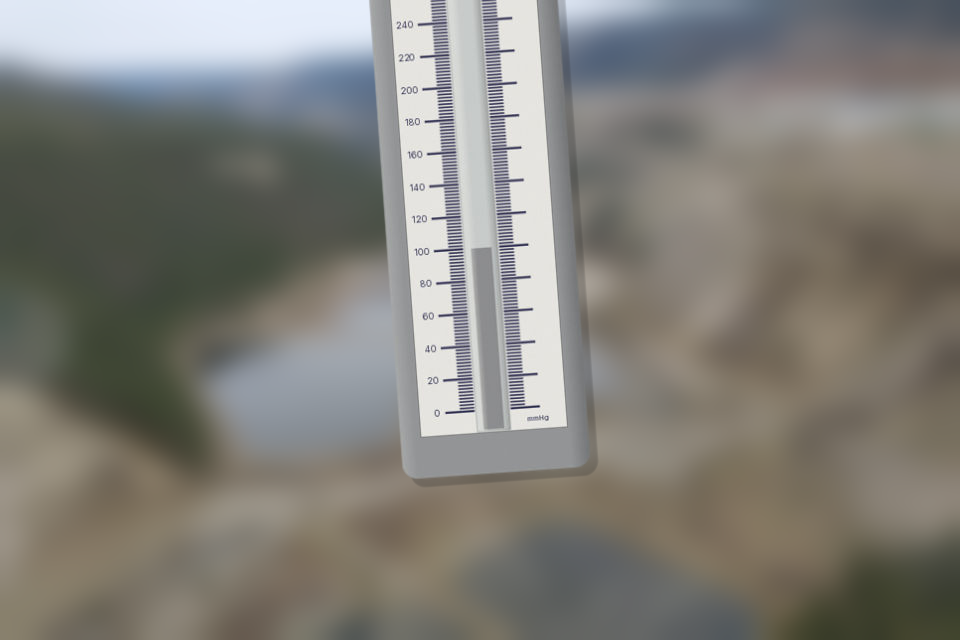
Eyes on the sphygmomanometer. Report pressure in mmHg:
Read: 100 mmHg
